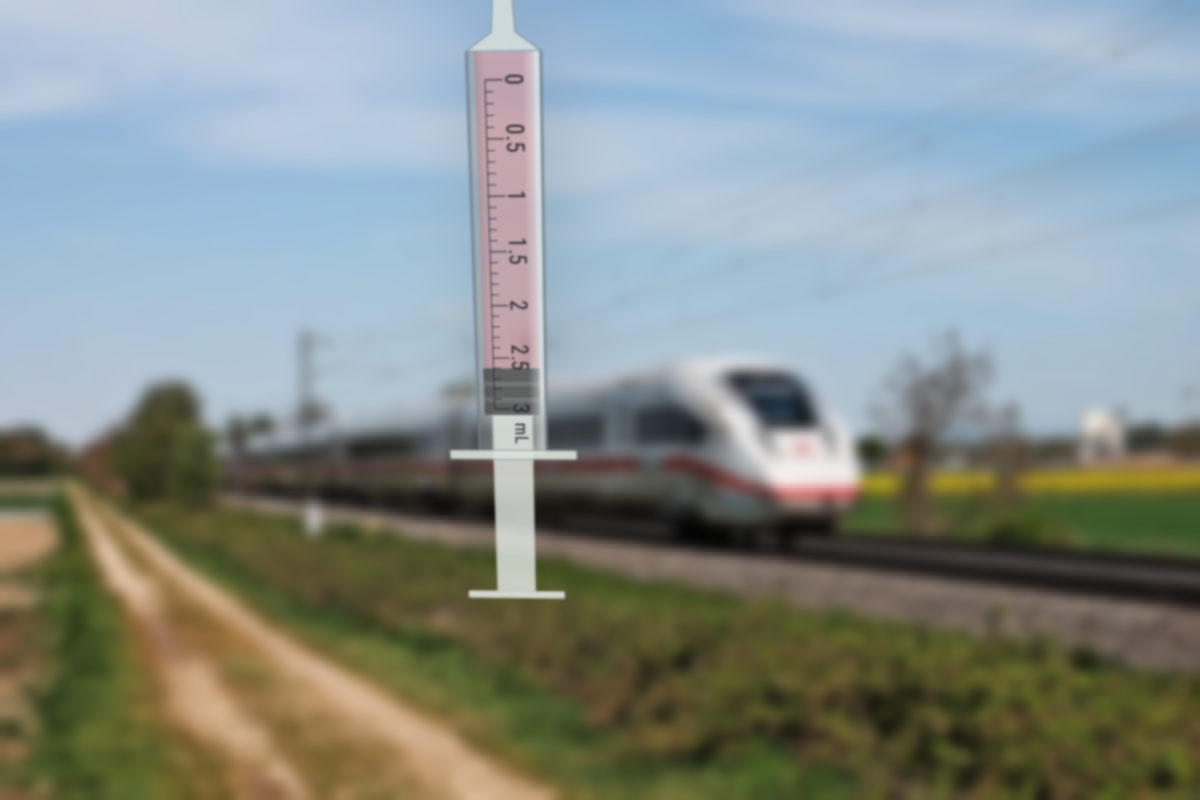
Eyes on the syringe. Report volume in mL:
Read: 2.6 mL
